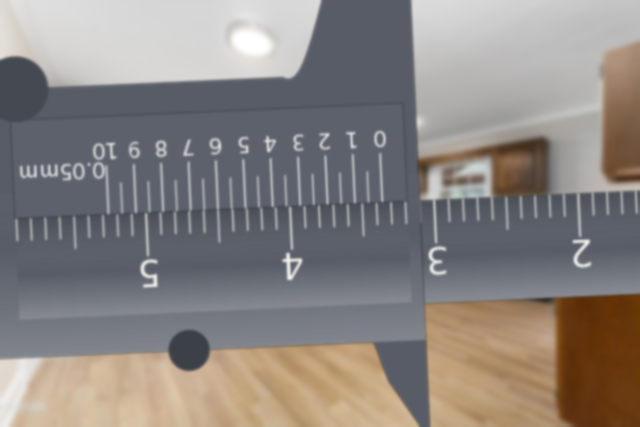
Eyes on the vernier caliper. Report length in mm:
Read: 33.6 mm
